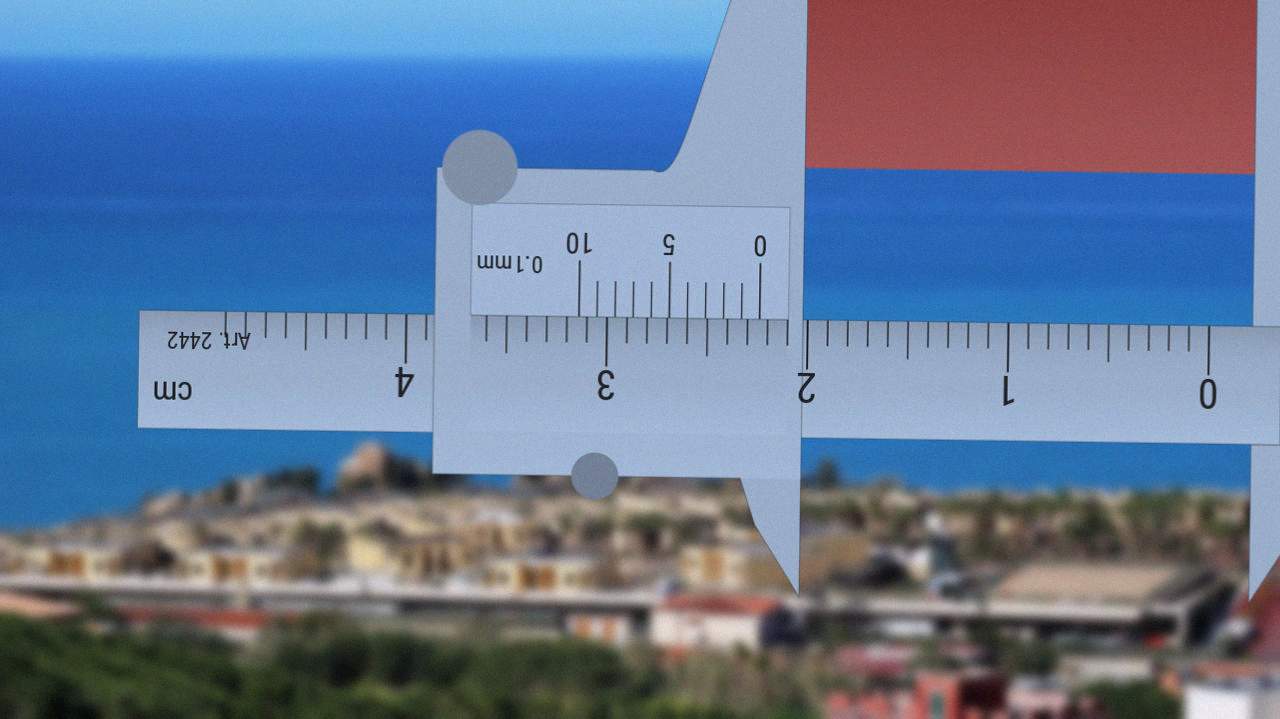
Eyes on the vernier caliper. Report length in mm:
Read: 22.4 mm
